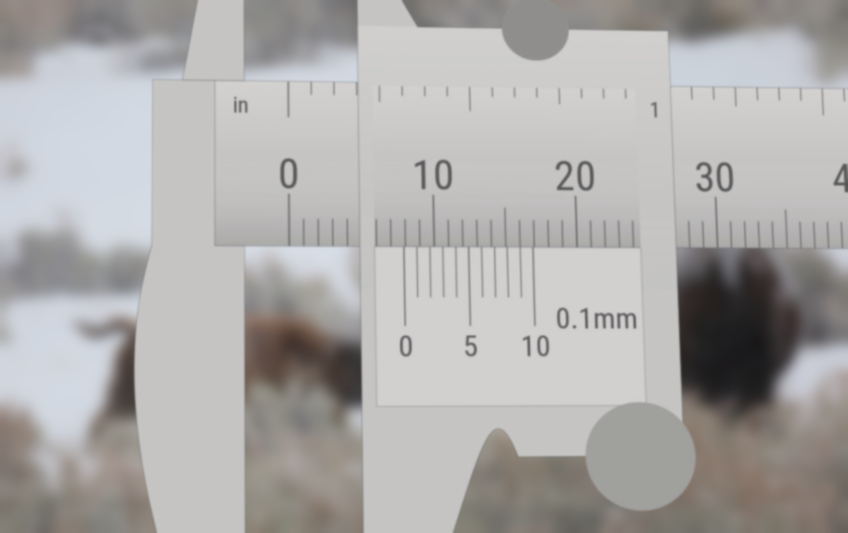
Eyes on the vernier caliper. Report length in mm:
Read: 7.9 mm
